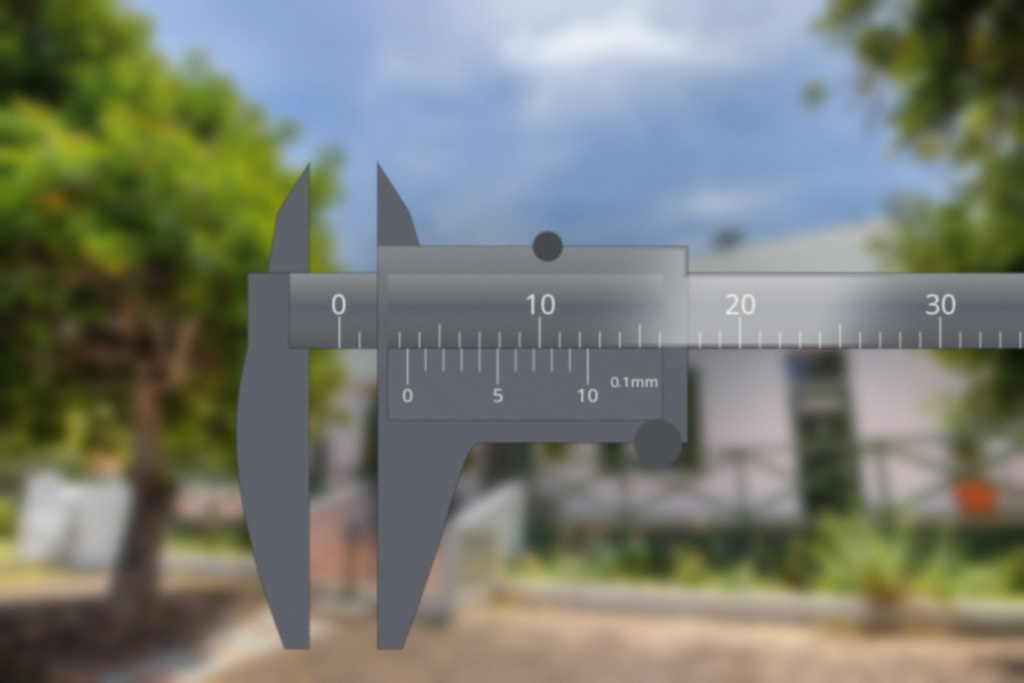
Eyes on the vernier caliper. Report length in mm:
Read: 3.4 mm
